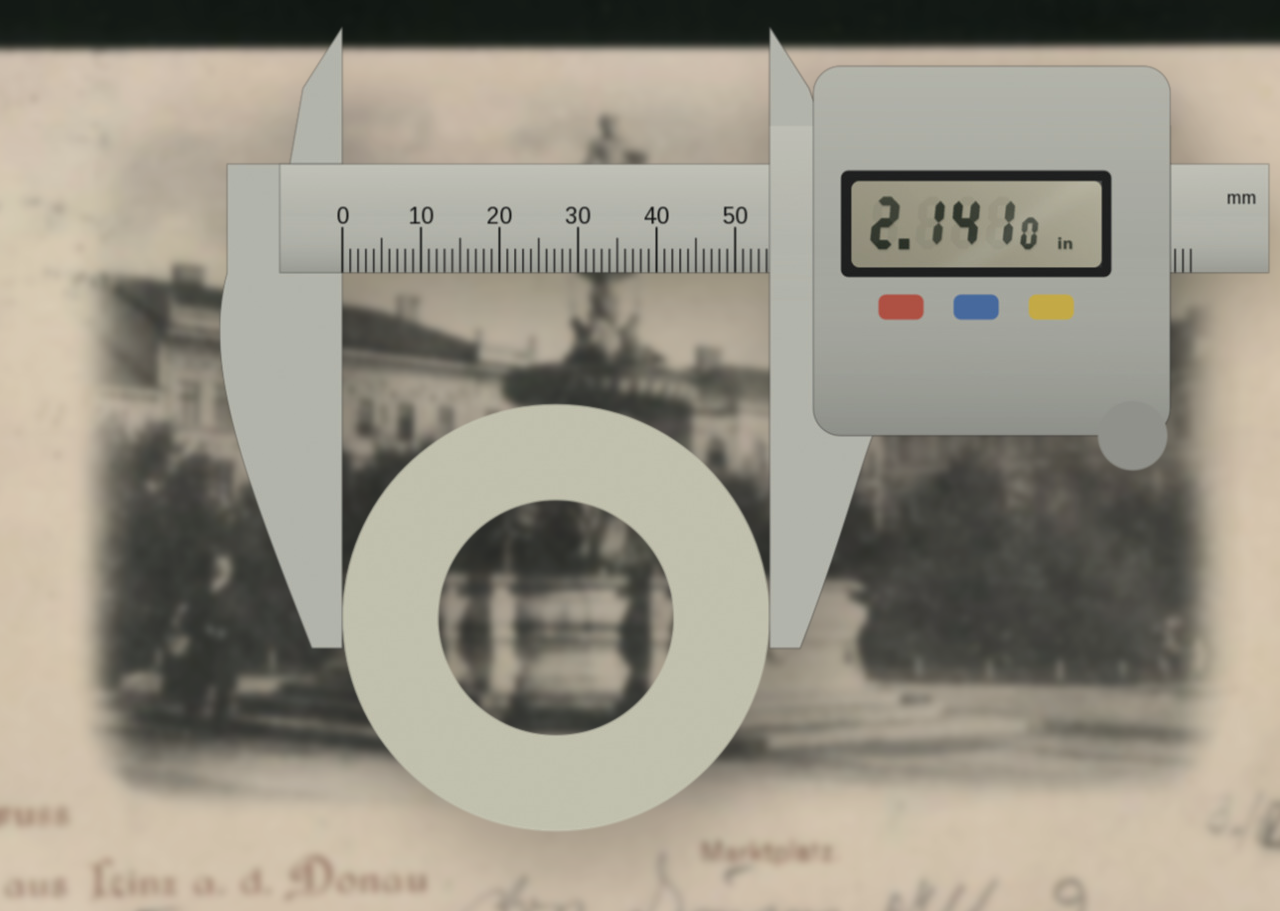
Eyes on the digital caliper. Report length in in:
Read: 2.1410 in
